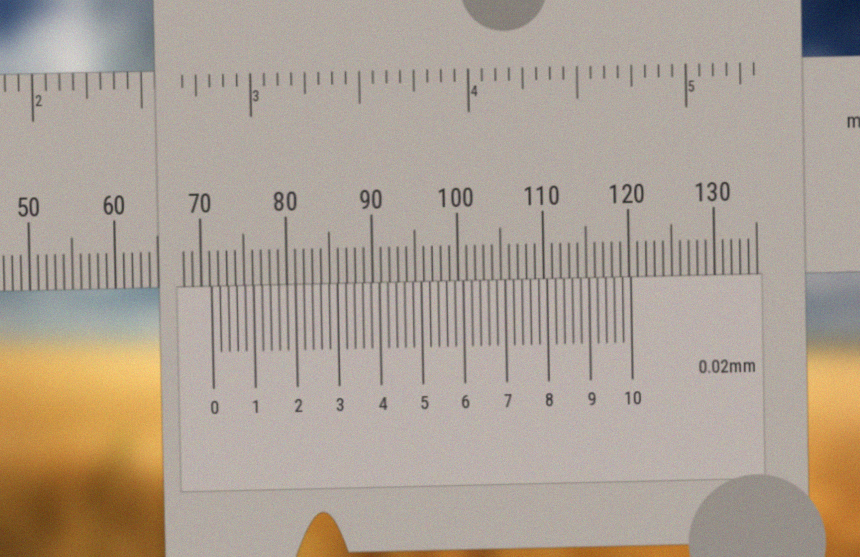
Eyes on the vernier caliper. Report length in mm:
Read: 71.2 mm
